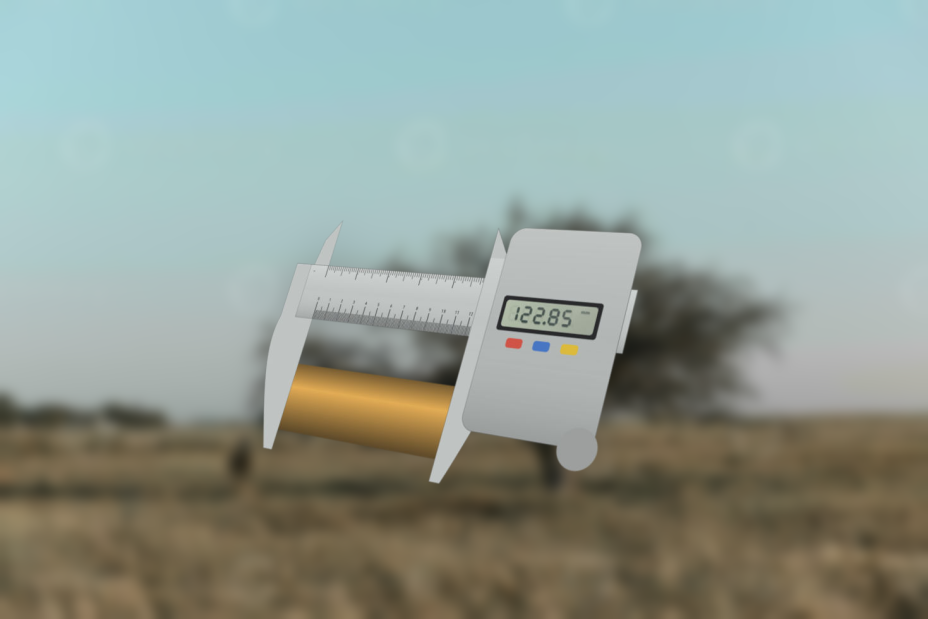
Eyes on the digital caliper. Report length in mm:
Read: 122.85 mm
